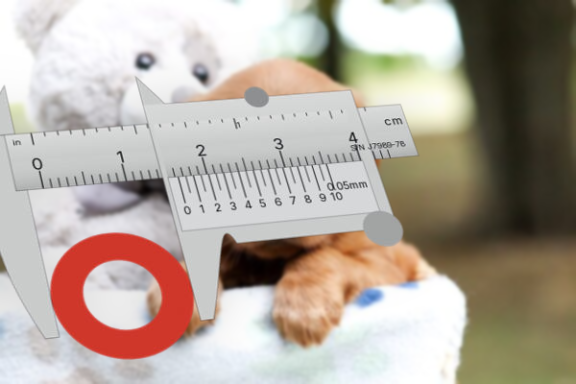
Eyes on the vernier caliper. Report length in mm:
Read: 16.4 mm
